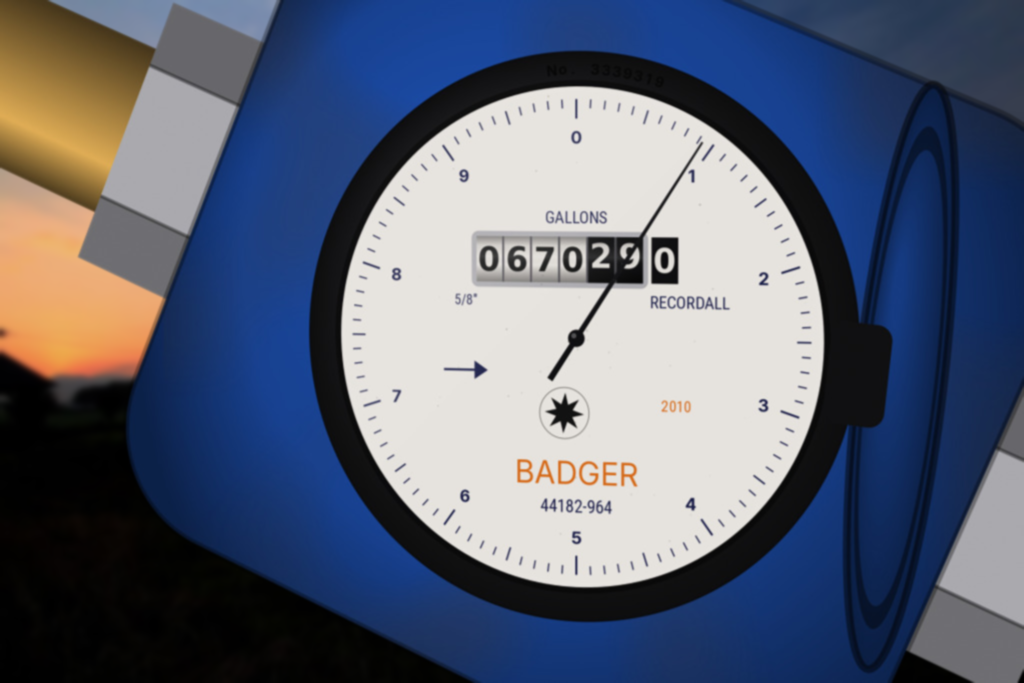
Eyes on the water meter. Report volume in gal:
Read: 670290.9 gal
